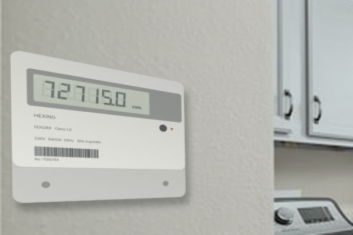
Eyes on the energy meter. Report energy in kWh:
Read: 72715.0 kWh
